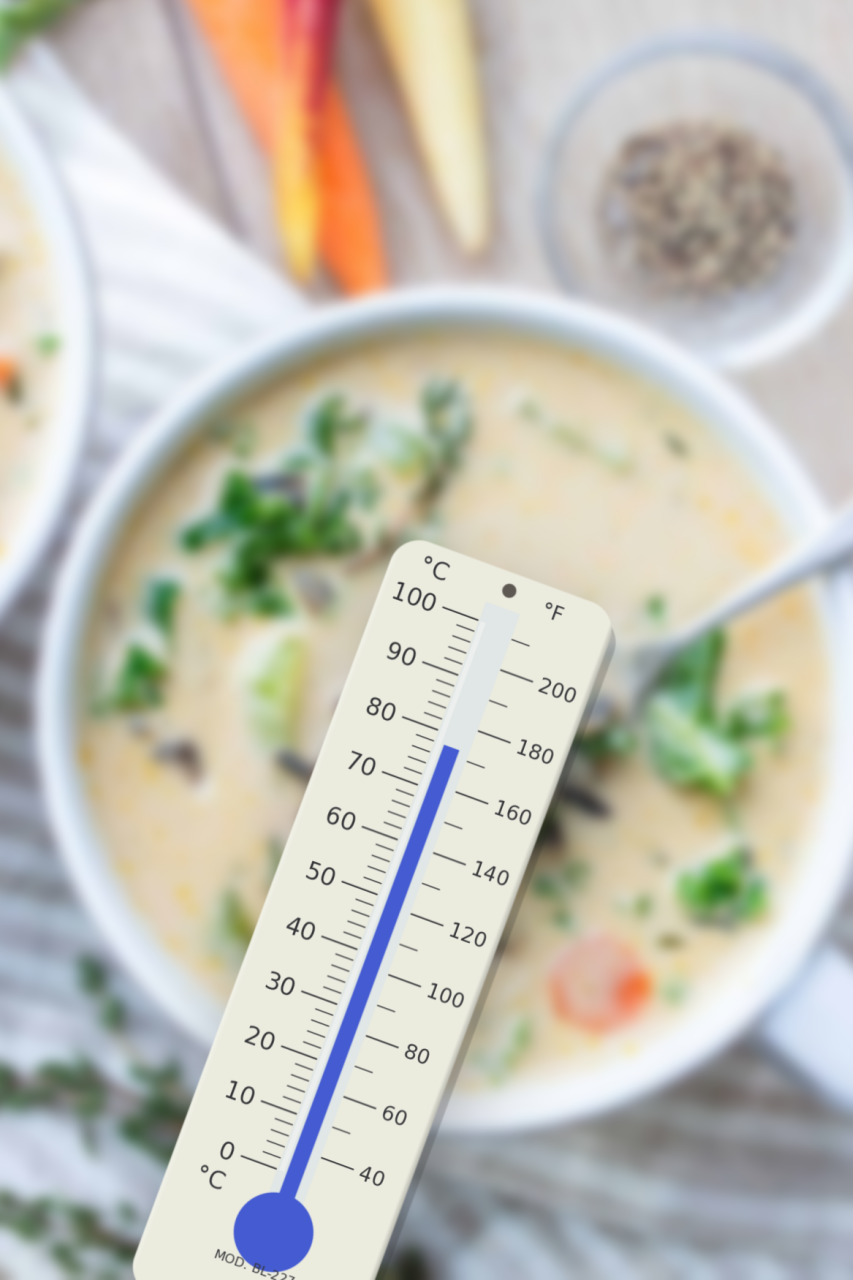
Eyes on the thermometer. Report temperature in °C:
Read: 78 °C
